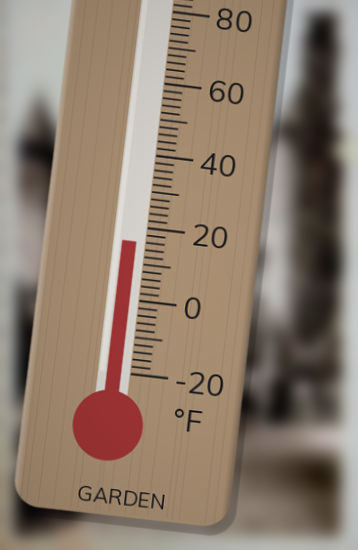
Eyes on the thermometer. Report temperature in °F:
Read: 16 °F
